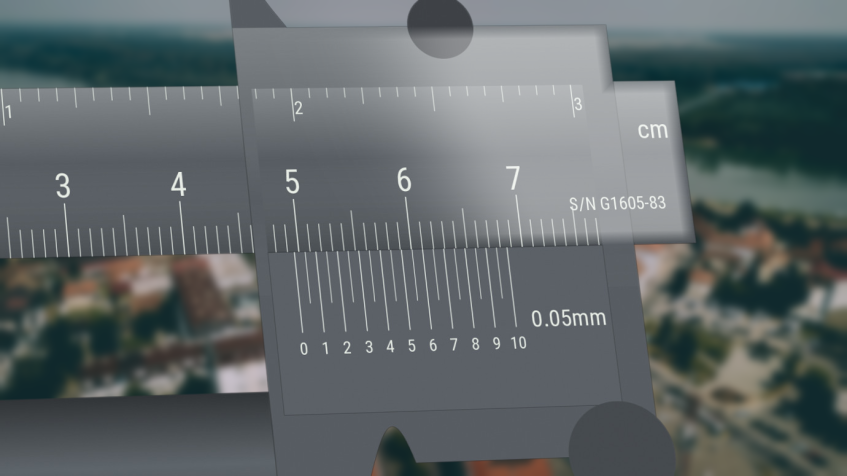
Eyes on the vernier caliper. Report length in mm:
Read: 49.6 mm
